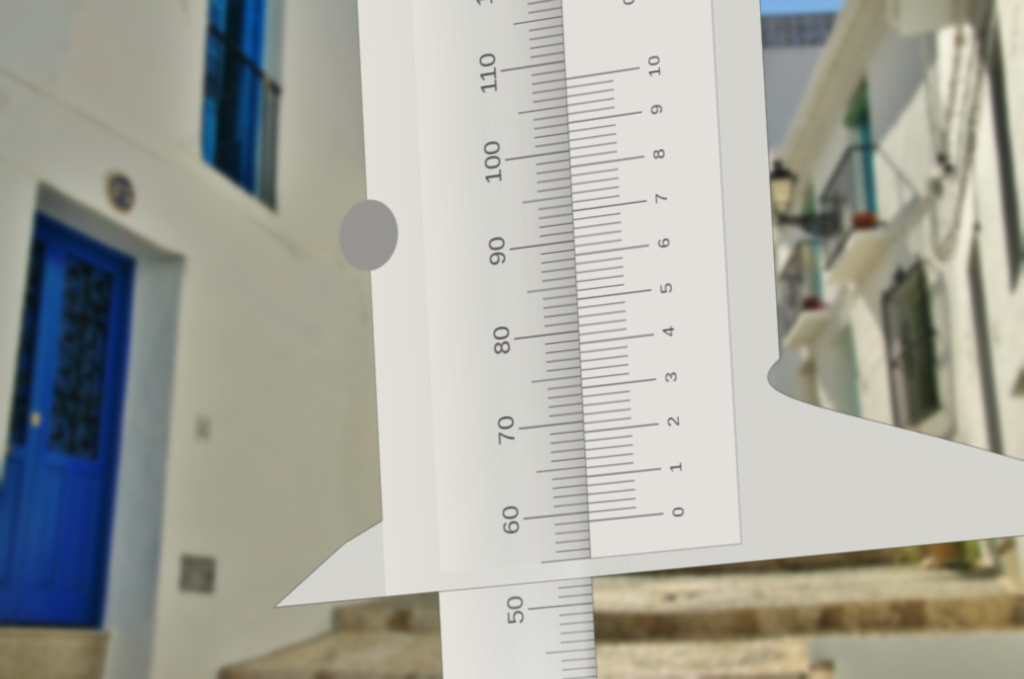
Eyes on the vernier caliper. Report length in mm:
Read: 59.0 mm
